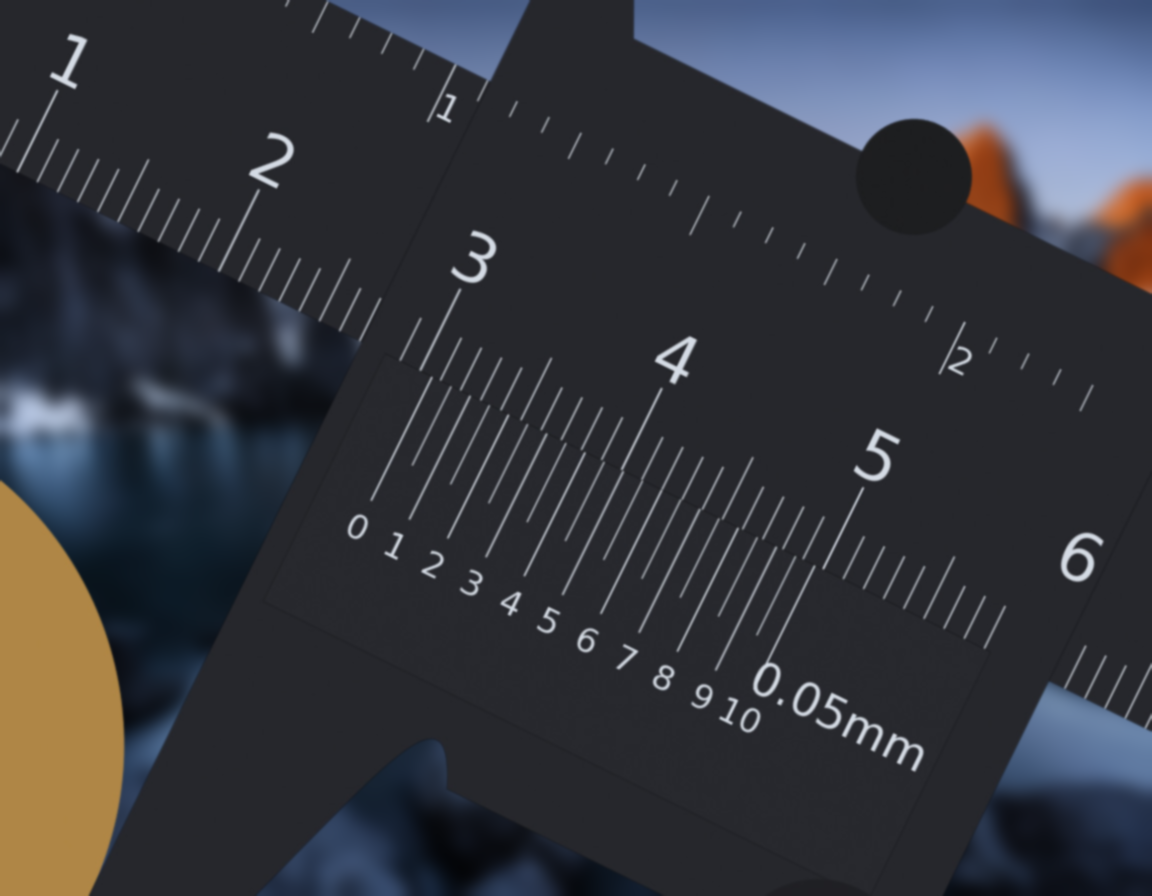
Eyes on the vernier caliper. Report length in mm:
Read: 30.6 mm
